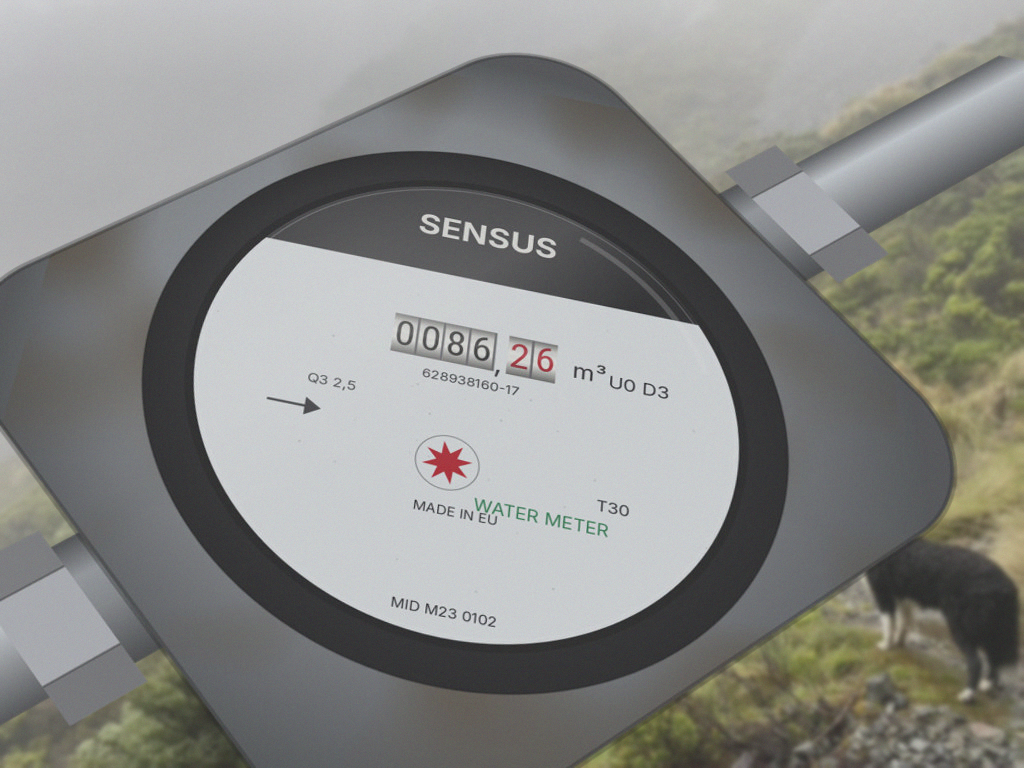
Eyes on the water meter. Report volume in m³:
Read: 86.26 m³
